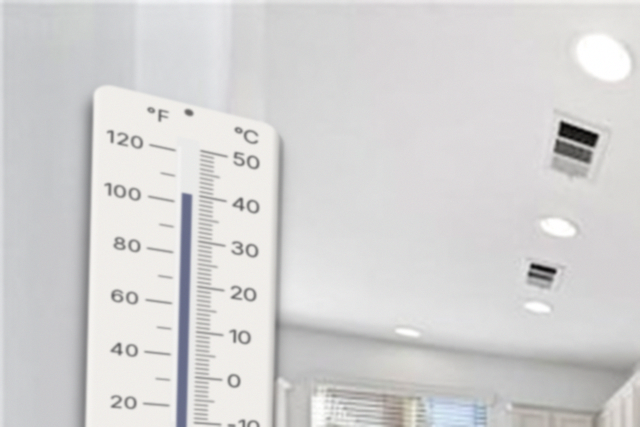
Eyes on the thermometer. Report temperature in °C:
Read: 40 °C
